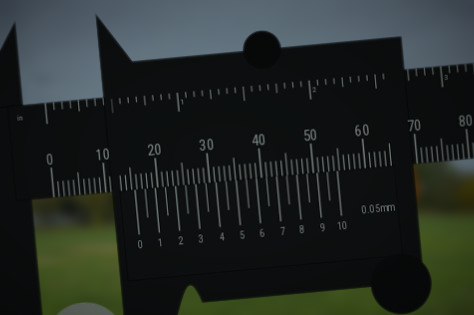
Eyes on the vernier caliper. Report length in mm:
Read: 15.6 mm
